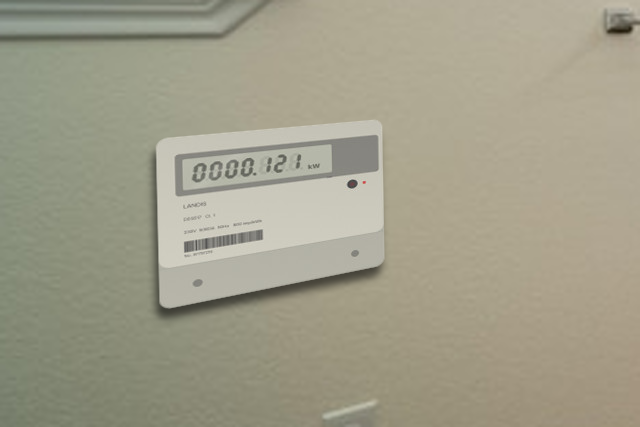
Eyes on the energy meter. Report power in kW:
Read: 0.121 kW
